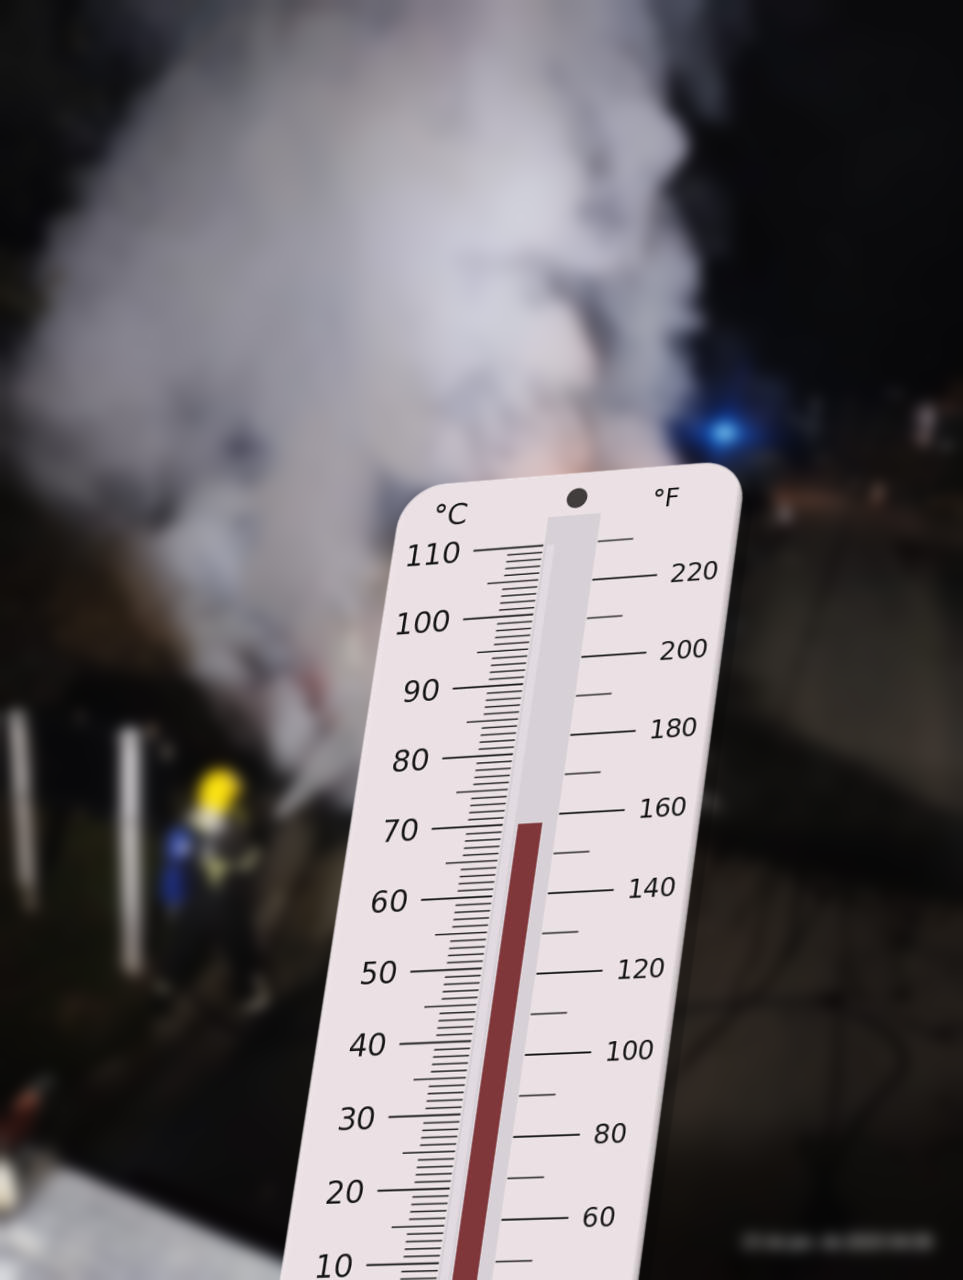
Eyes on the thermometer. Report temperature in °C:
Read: 70 °C
